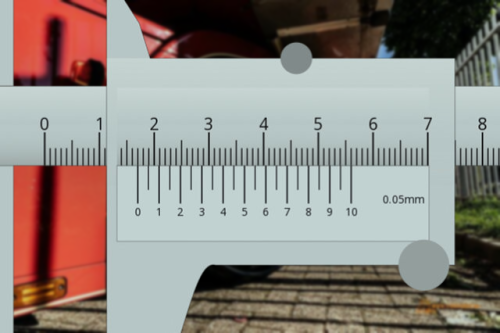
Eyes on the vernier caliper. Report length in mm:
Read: 17.0 mm
